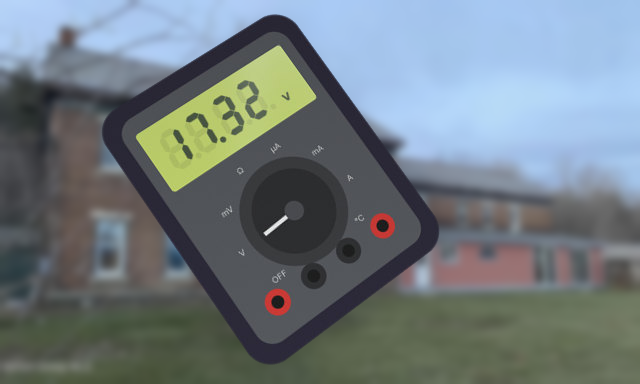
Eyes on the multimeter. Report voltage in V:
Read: 17.32 V
